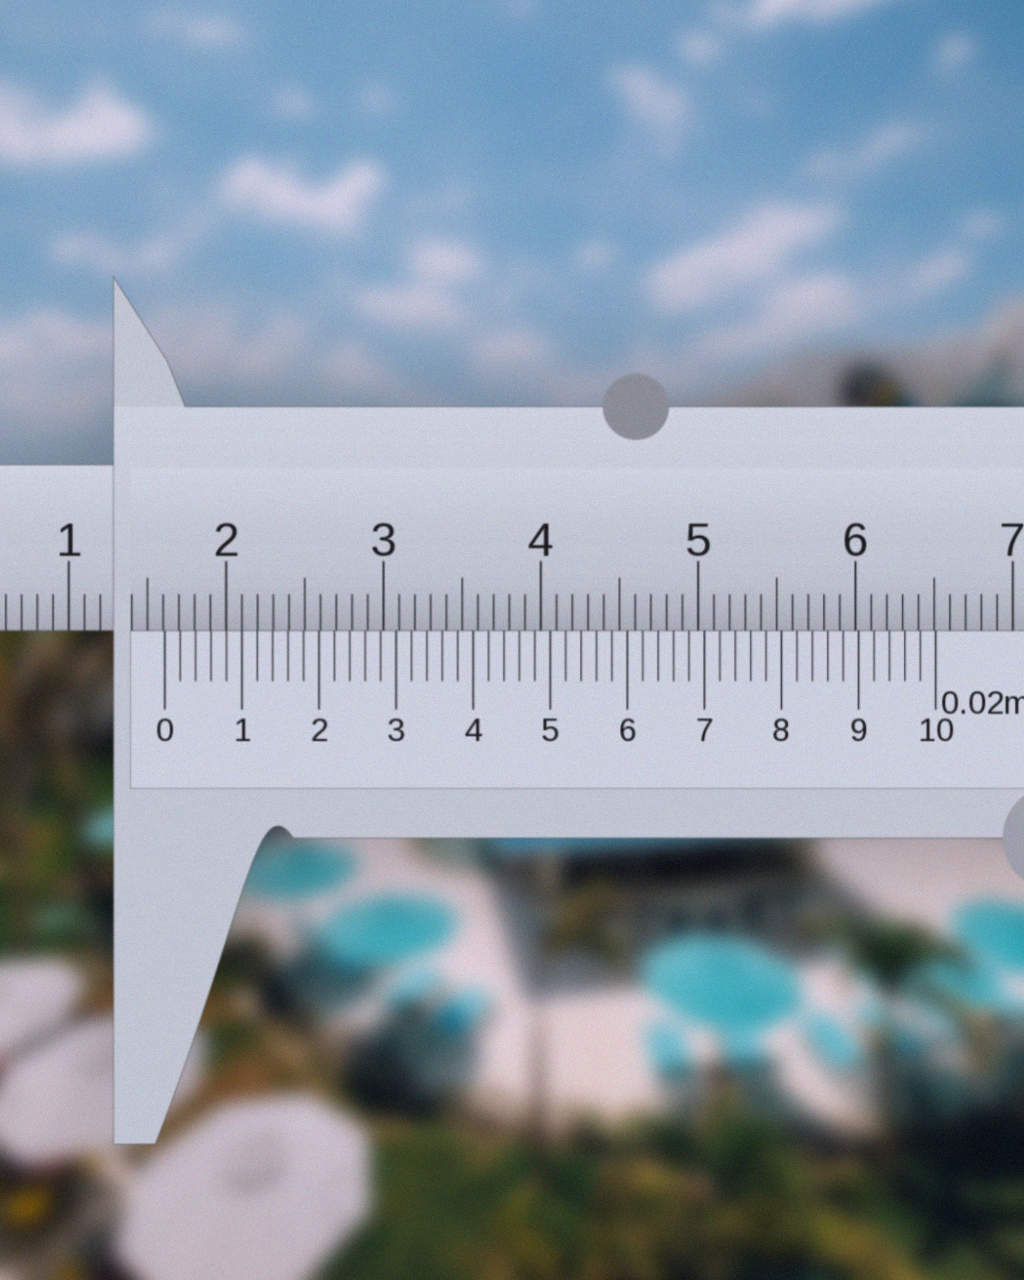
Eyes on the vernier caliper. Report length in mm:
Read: 16.1 mm
